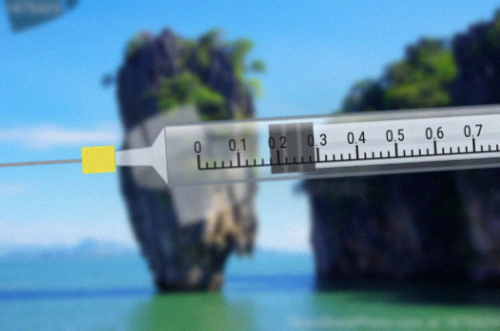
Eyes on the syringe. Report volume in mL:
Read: 0.18 mL
